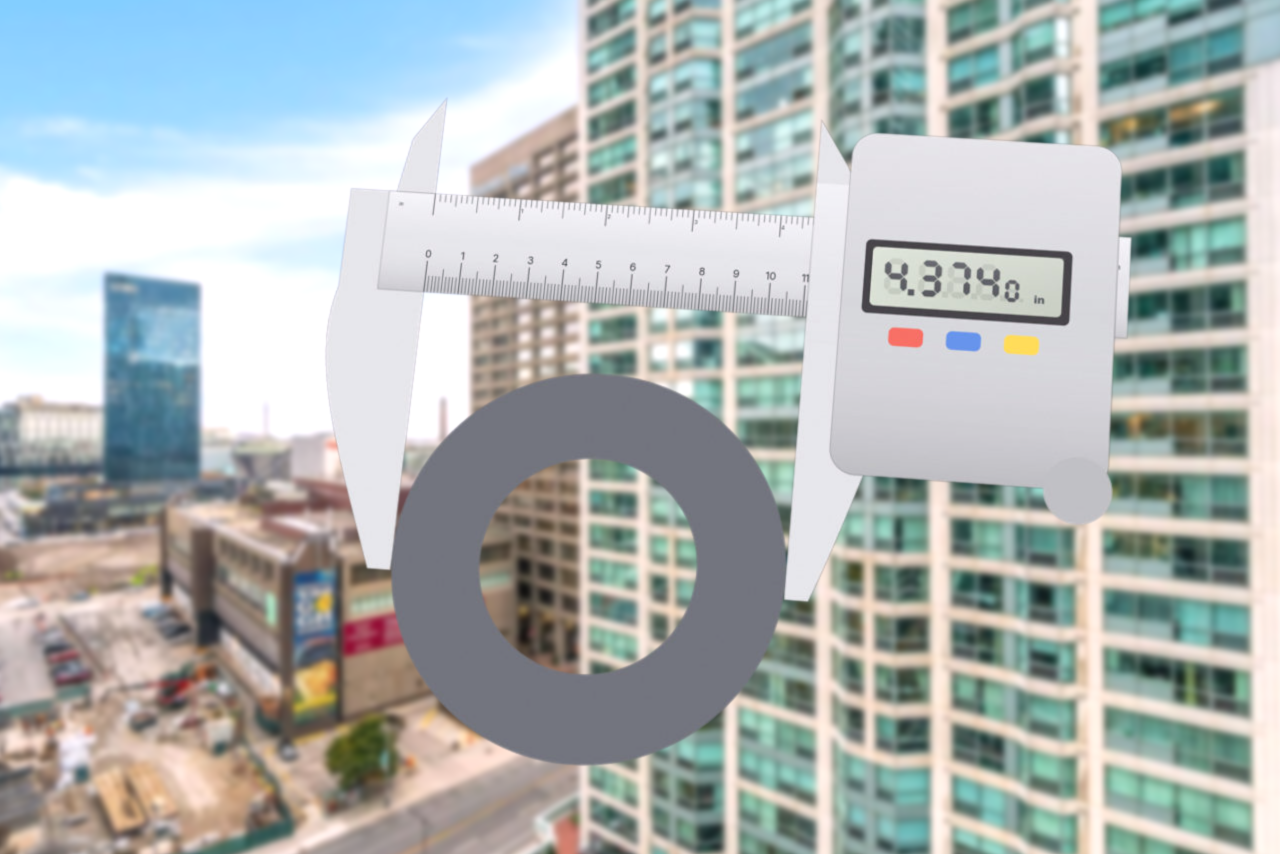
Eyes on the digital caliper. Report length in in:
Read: 4.3740 in
